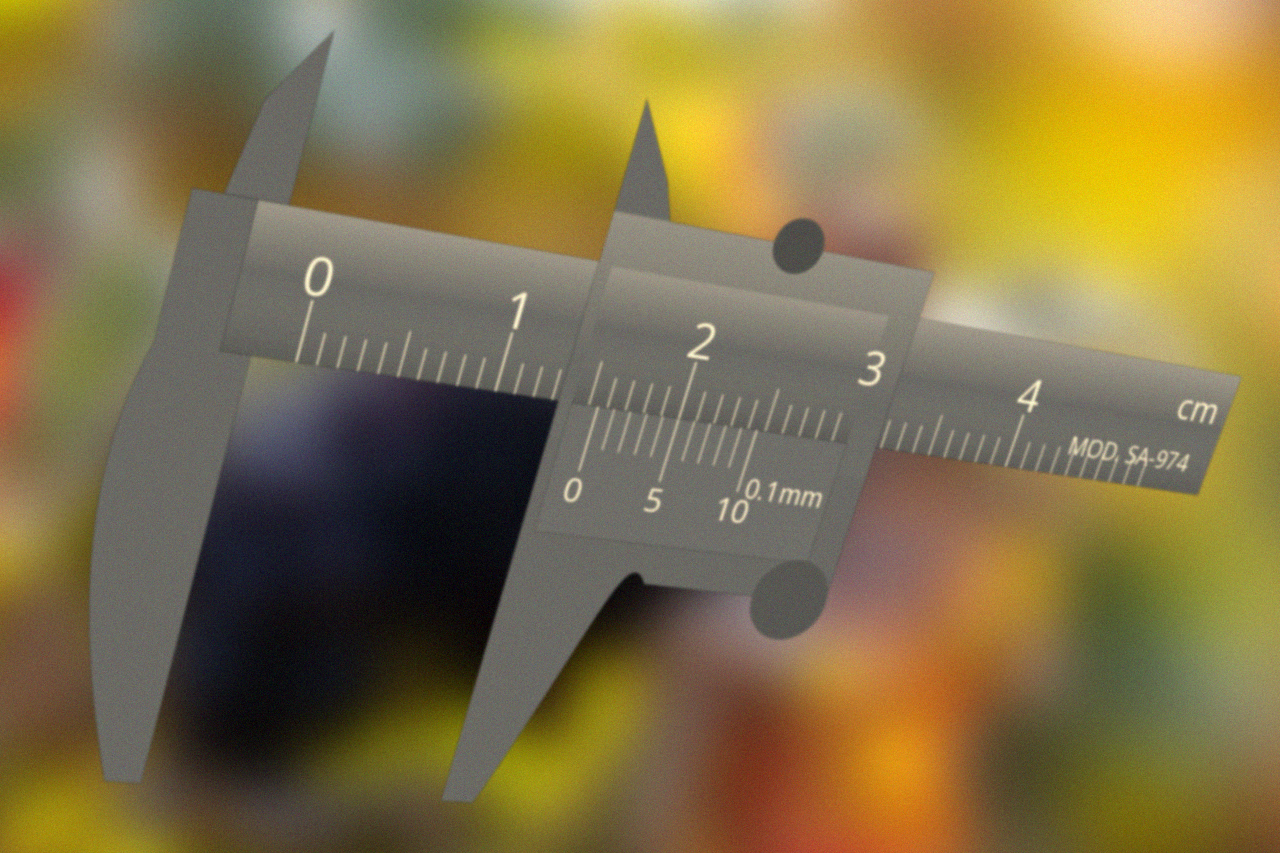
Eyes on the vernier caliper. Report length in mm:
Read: 15.5 mm
